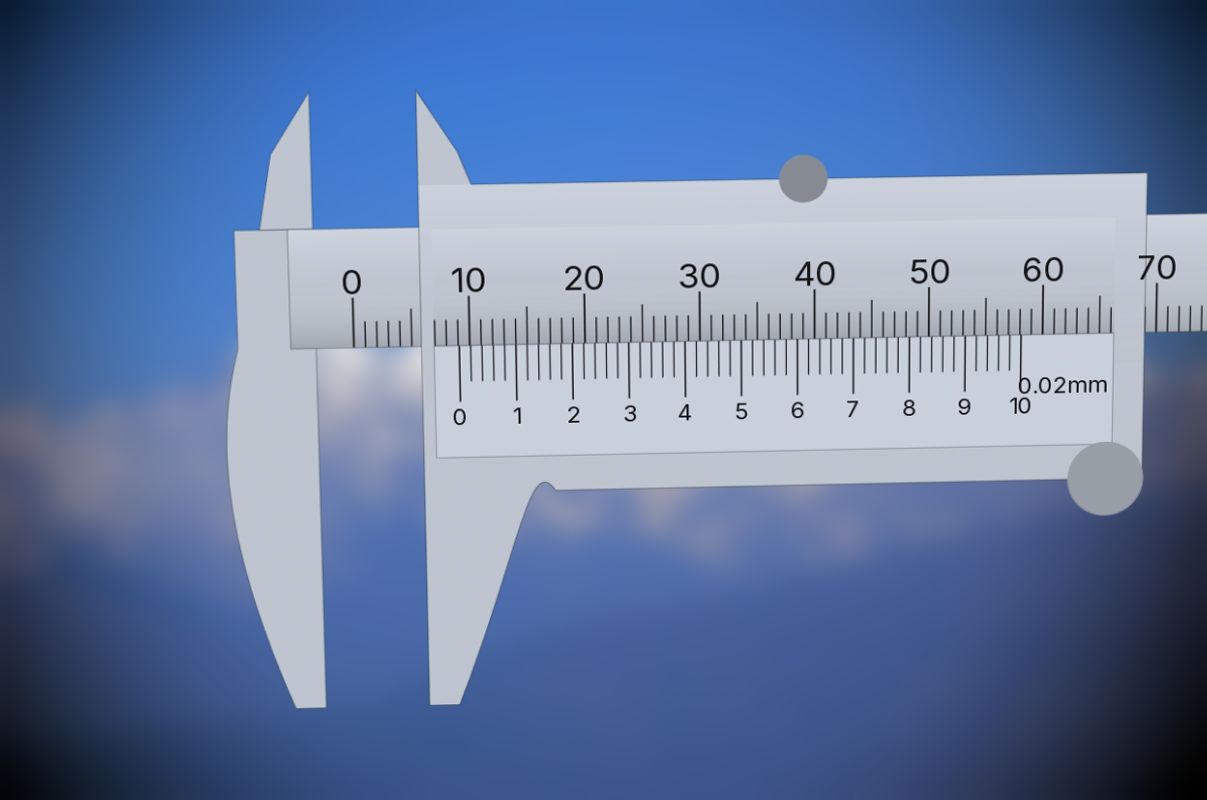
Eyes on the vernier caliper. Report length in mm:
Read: 9.1 mm
